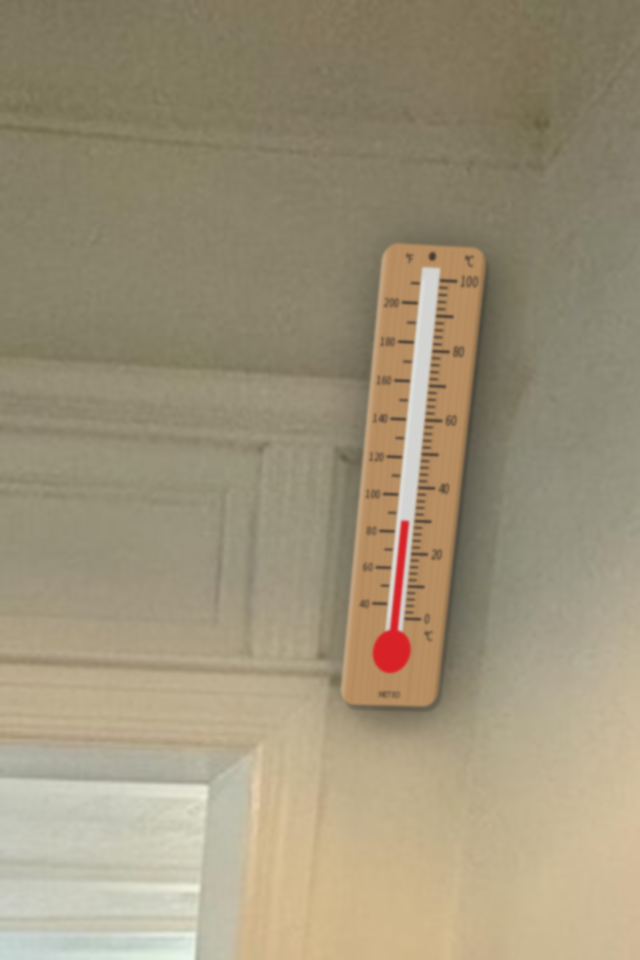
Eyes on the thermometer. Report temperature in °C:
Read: 30 °C
